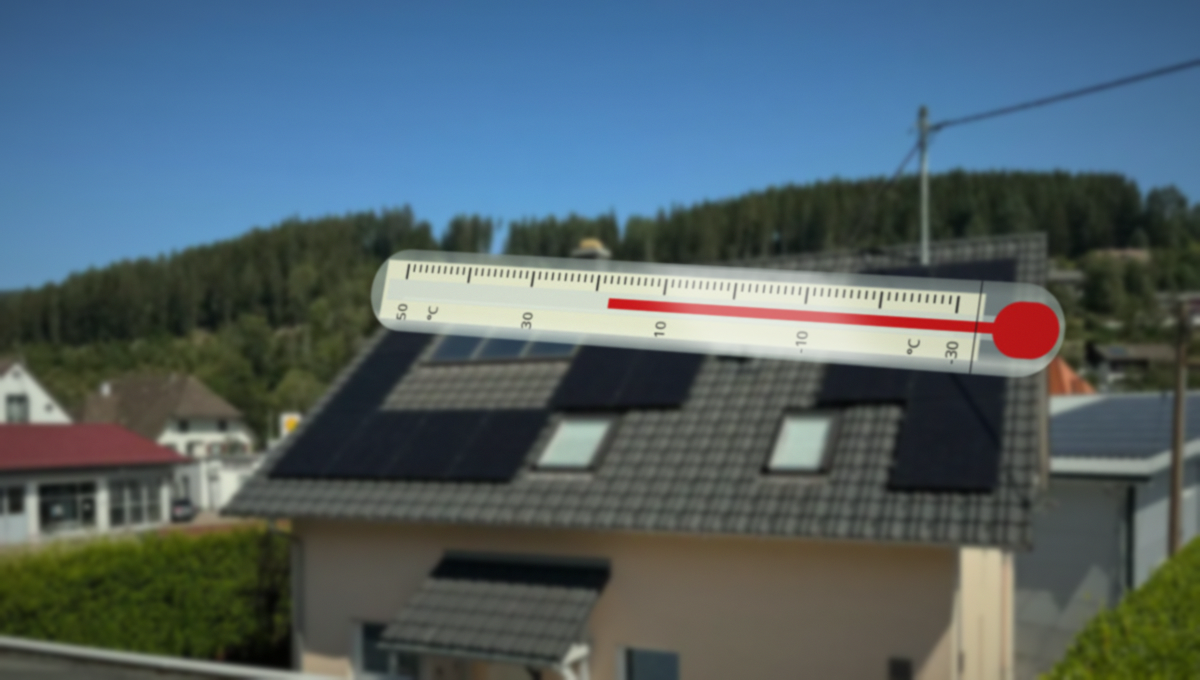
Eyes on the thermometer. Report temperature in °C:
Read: 18 °C
